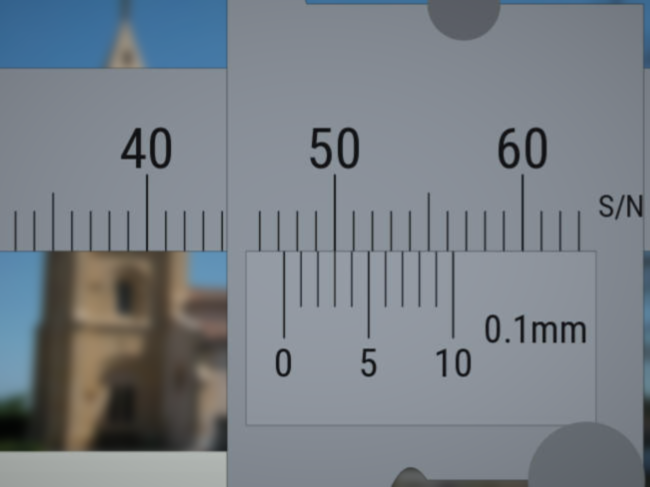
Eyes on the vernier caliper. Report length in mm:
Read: 47.3 mm
